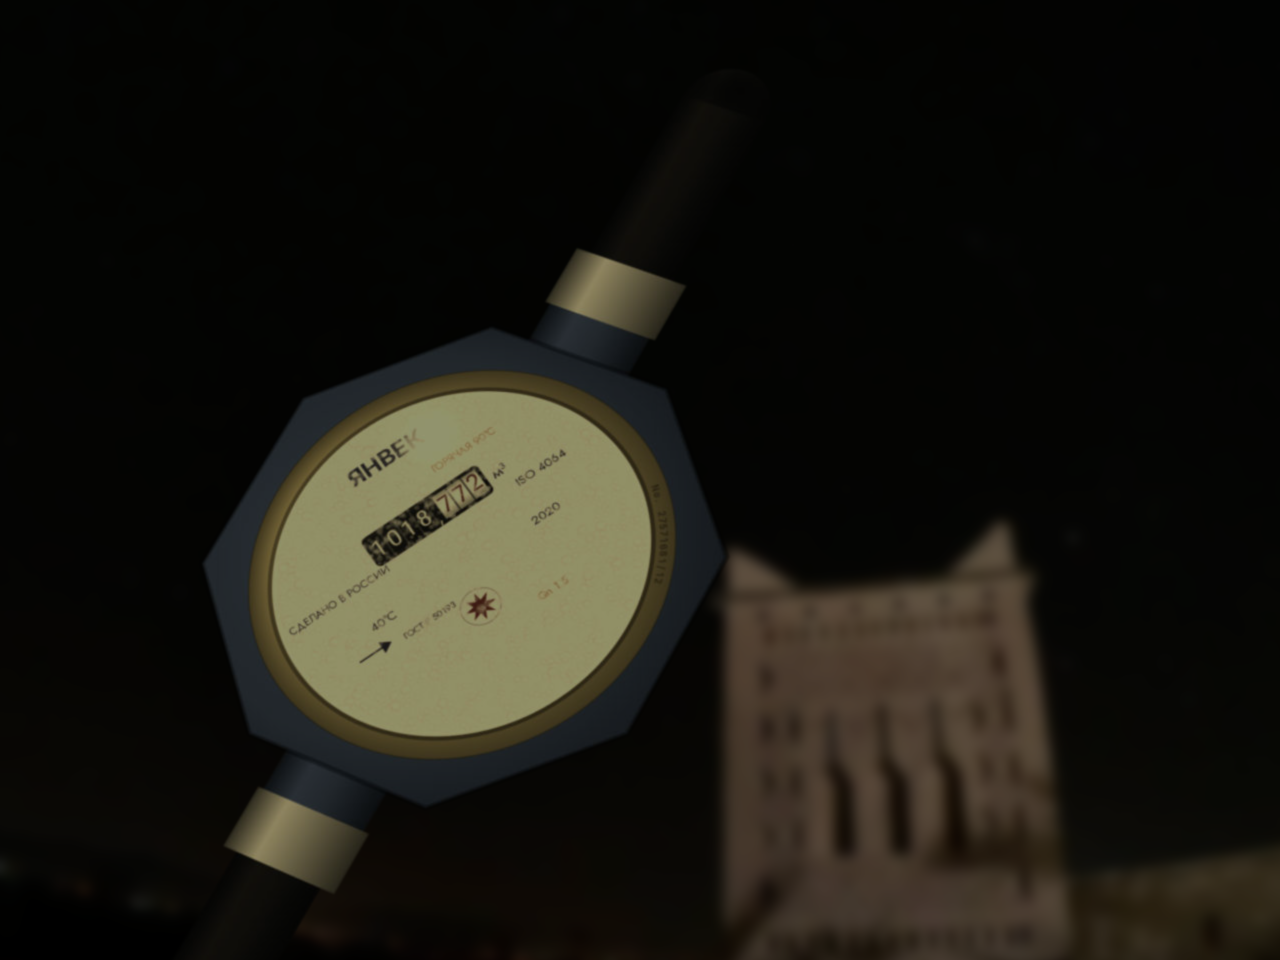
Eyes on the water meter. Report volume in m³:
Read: 1018.772 m³
